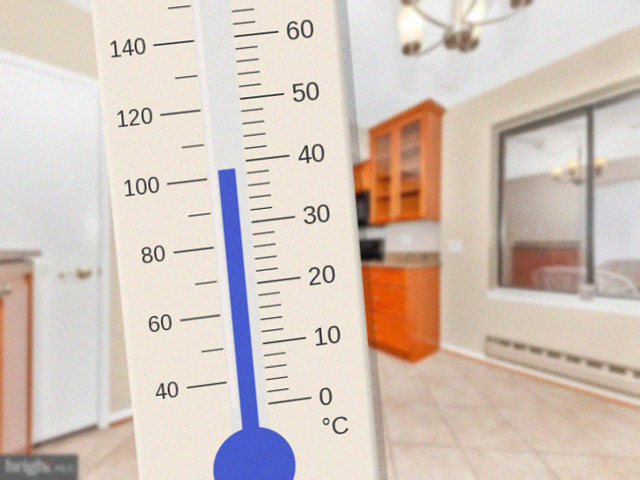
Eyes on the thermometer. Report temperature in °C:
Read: 39 °C
